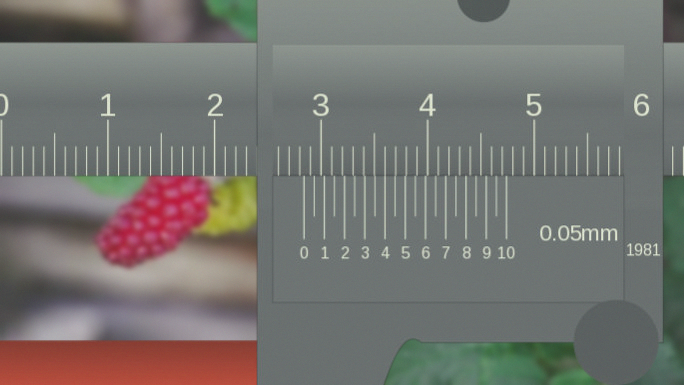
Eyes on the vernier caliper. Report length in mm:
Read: 28.4 mm
